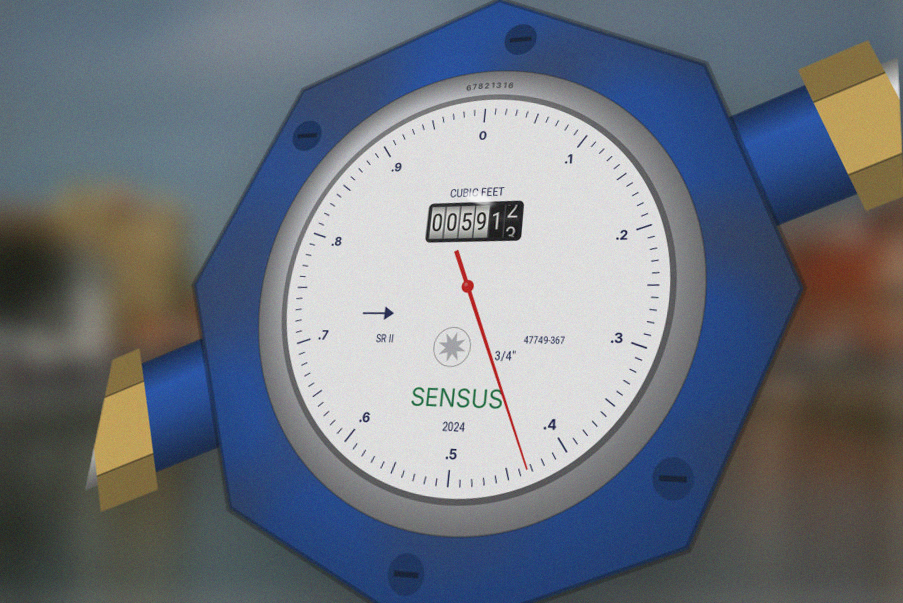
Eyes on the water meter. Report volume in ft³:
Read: 5912.43 ft³
